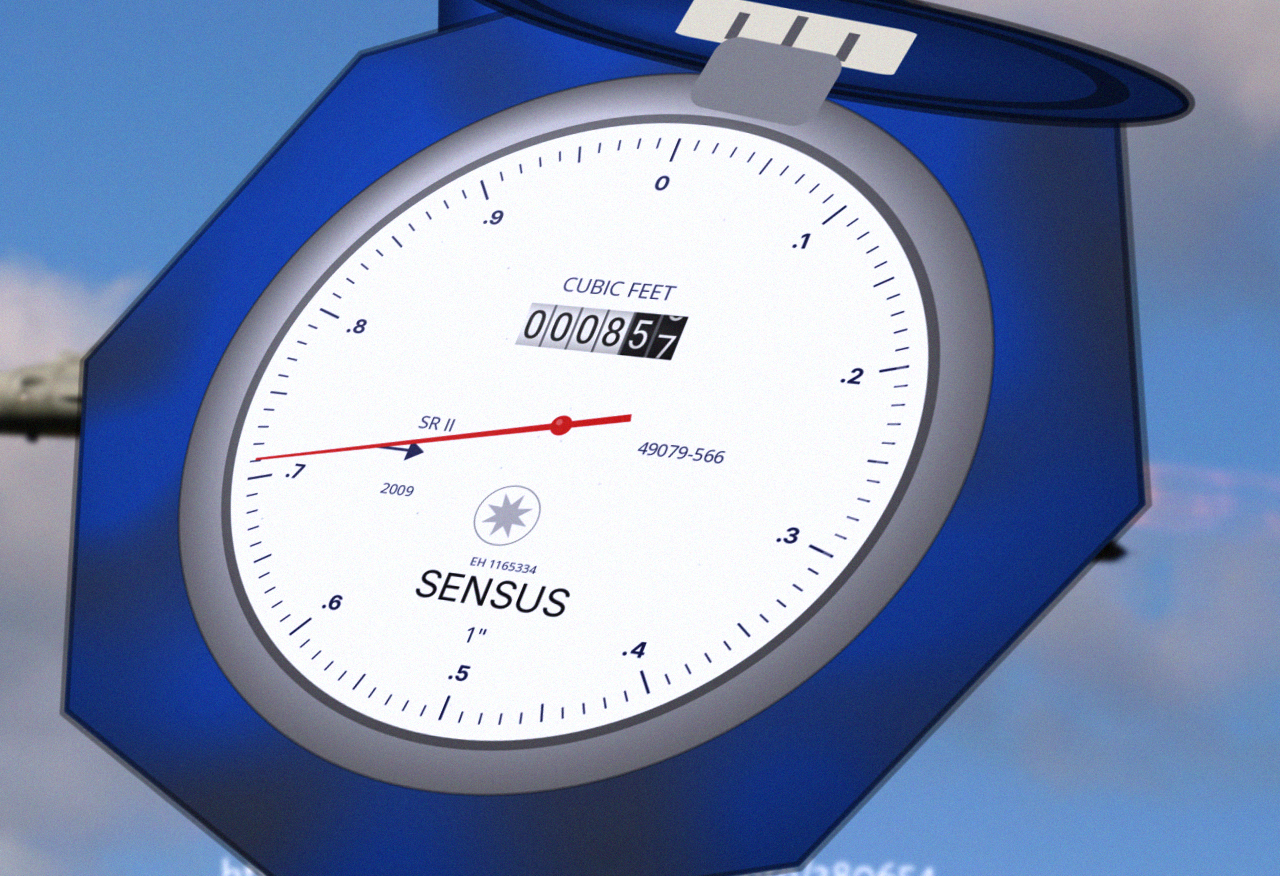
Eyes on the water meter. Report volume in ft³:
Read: 856.71 ft³
